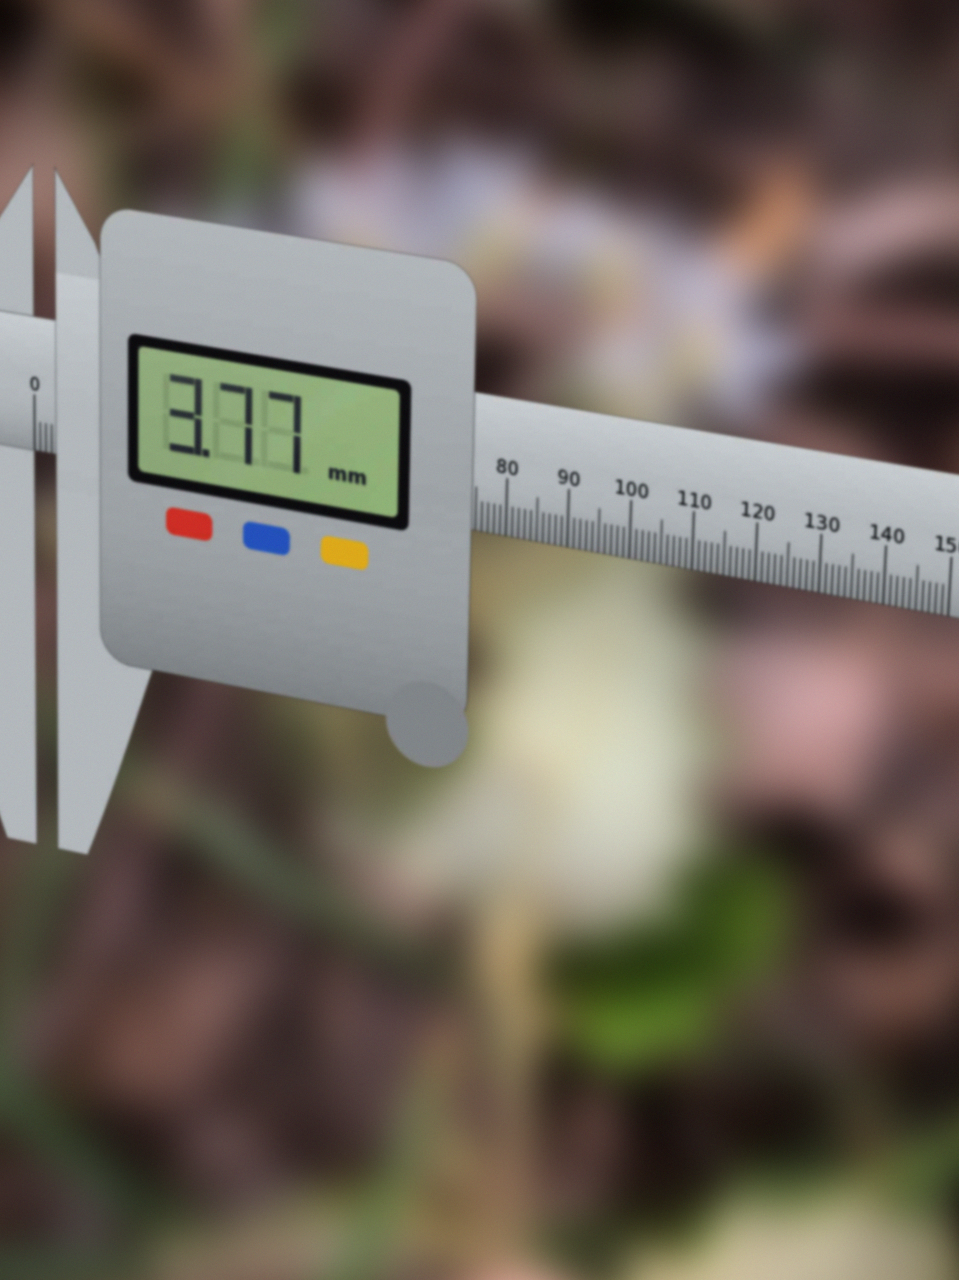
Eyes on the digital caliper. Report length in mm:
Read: 3.77 mm
